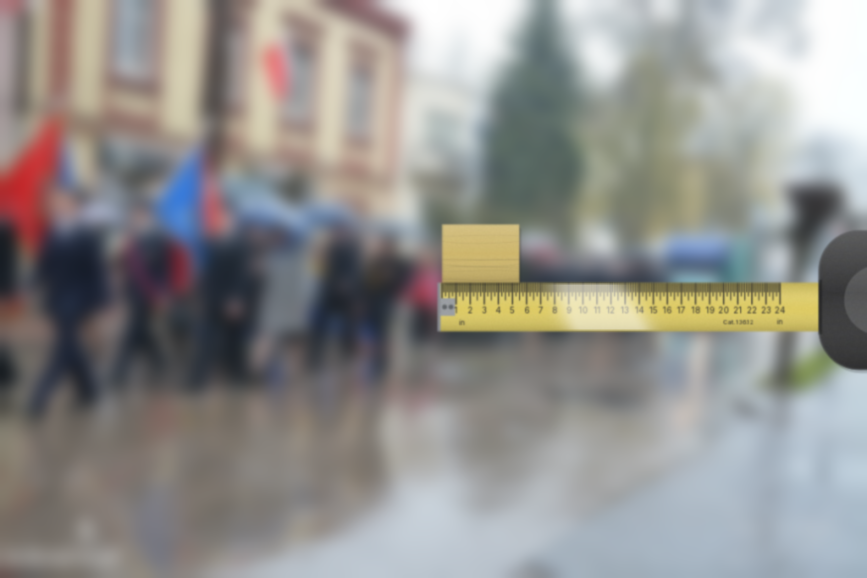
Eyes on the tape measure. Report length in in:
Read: 5.5 in
